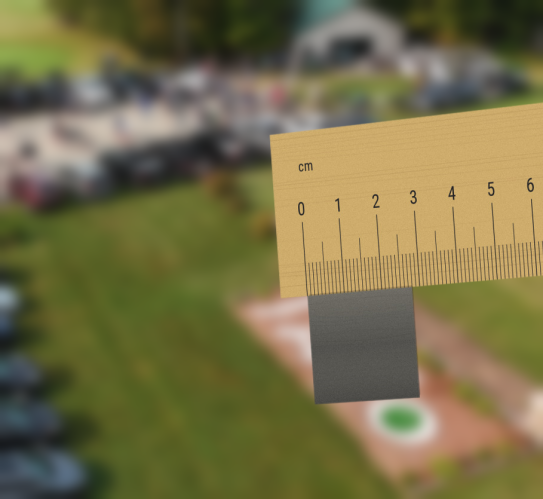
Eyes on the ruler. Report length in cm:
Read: 2.8 cm
